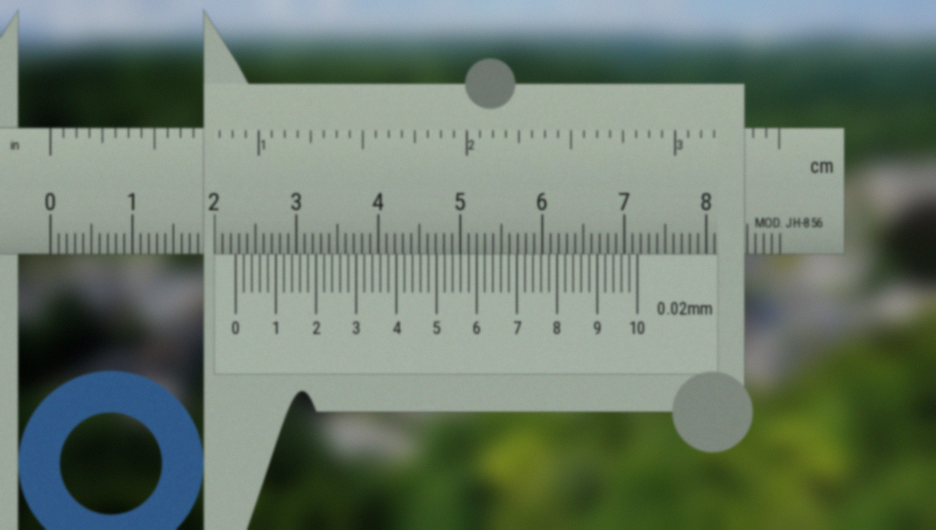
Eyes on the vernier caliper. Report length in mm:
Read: 22.6 mm
